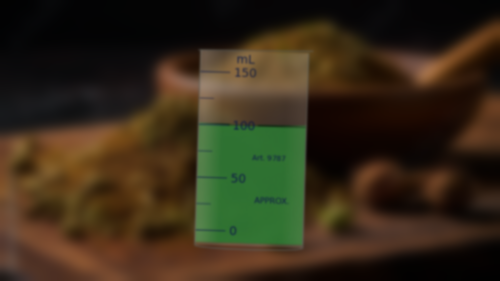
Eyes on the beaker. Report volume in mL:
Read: 100 mL
